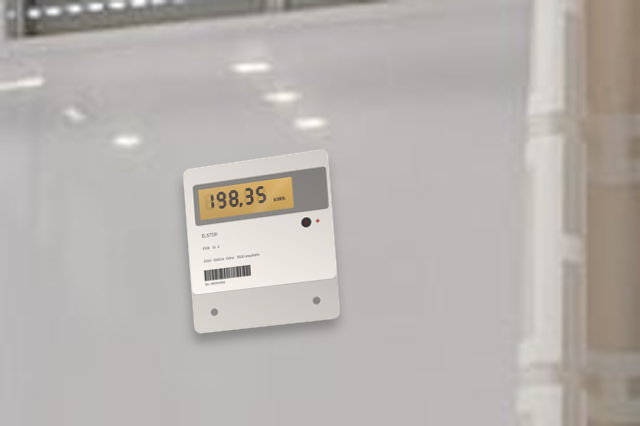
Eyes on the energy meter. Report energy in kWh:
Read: 198.35 kWh
